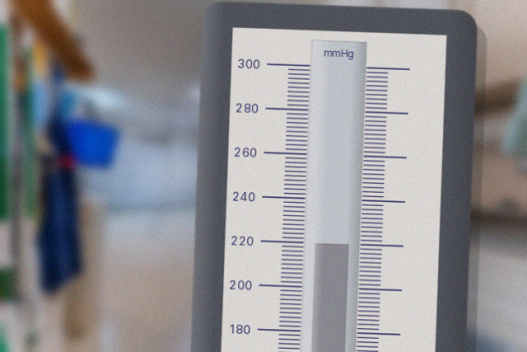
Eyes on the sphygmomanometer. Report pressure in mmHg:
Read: 220 mmHg
